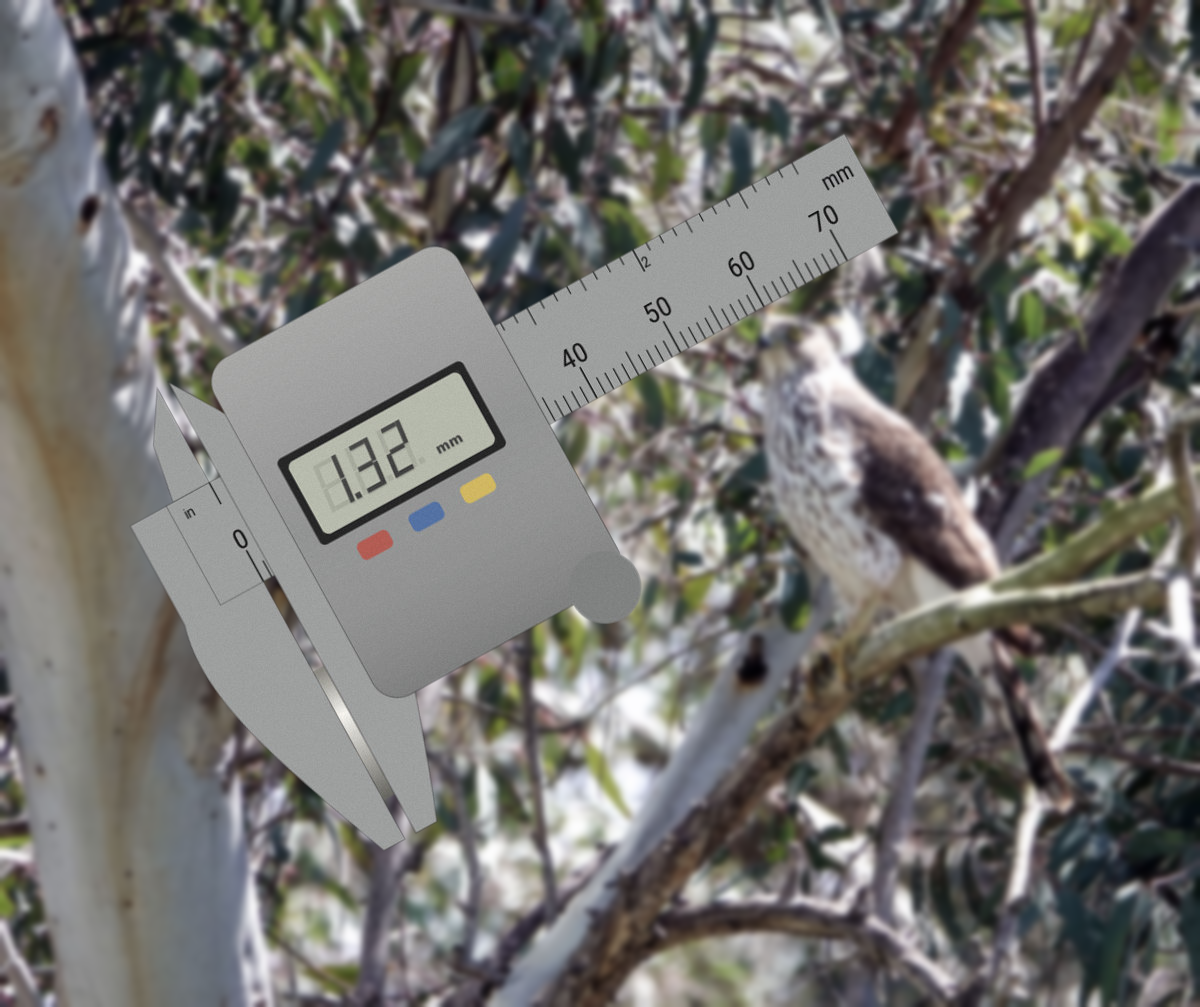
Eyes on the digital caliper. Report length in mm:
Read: 1.32 mm
